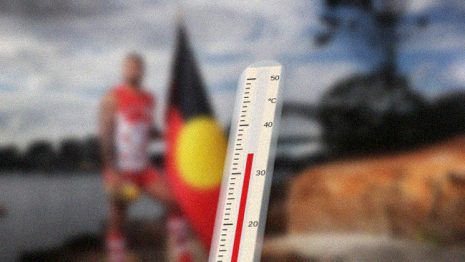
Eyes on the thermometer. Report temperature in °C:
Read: 34 °C
